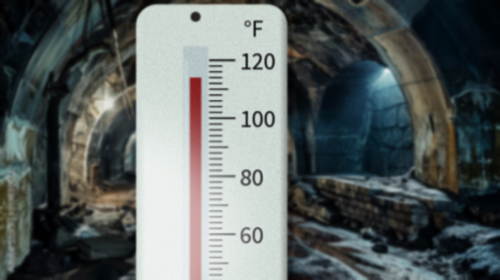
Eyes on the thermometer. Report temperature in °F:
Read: 114 °F
